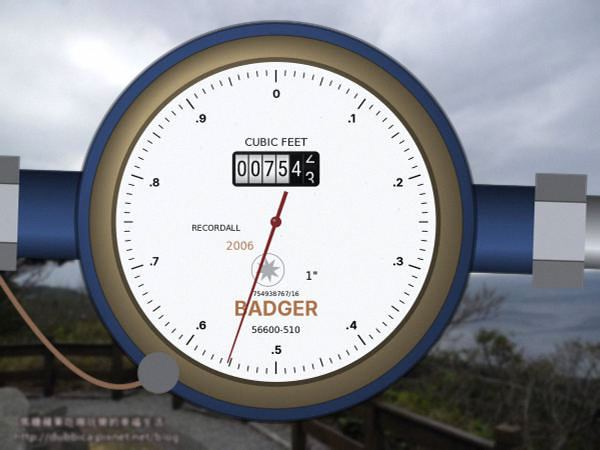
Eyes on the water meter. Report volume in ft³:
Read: 7542.55 ft³
